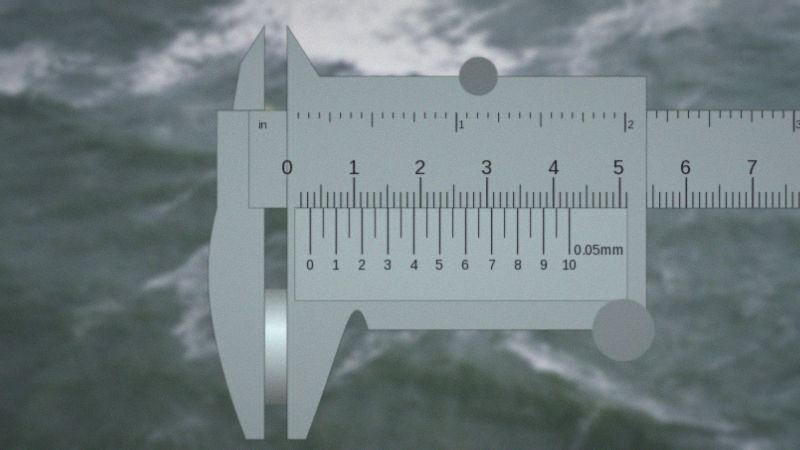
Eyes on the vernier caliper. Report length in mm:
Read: 3.4 mm
